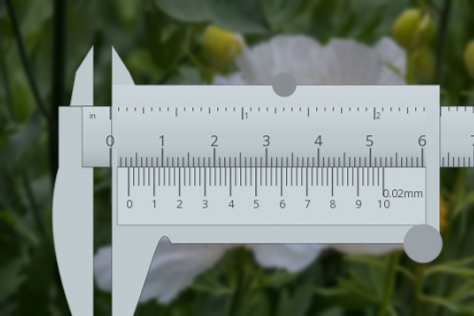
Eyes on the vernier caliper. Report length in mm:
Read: 3.5 mm
